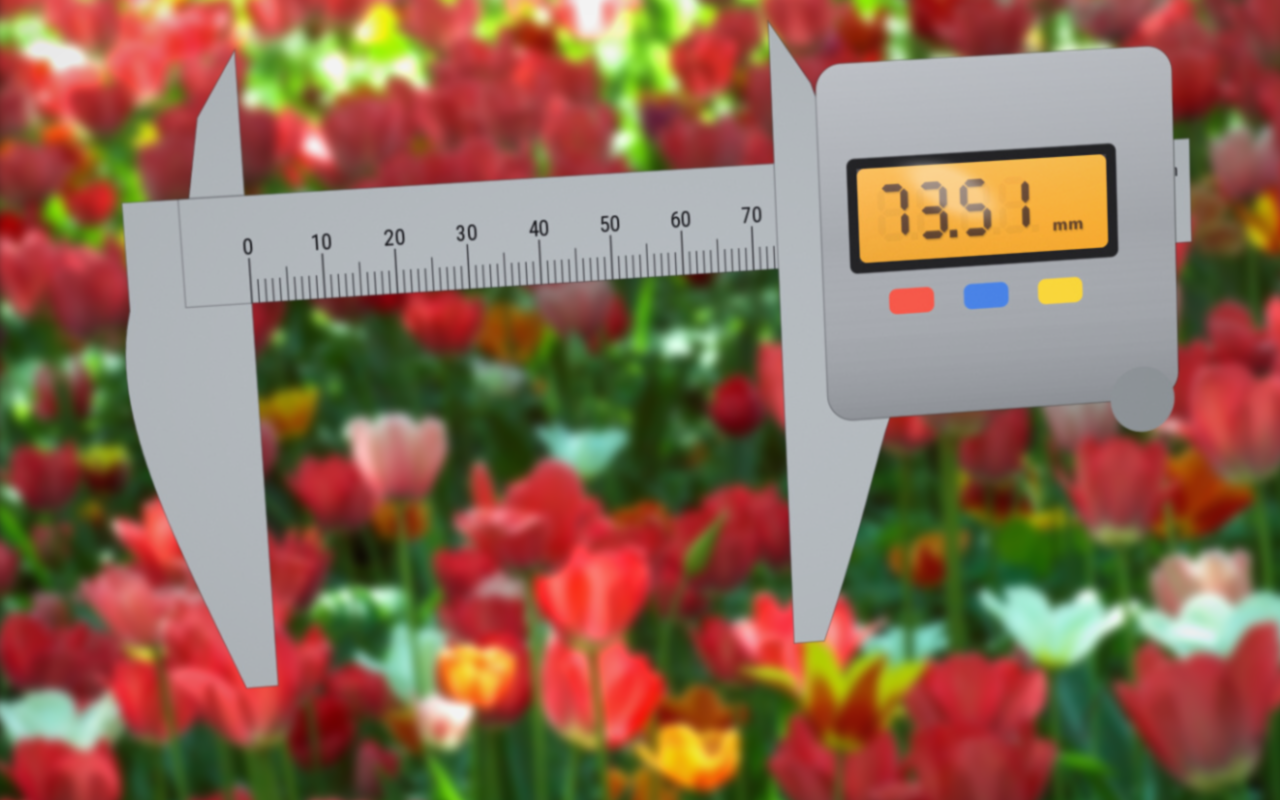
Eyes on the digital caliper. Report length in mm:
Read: 73.51 mm
